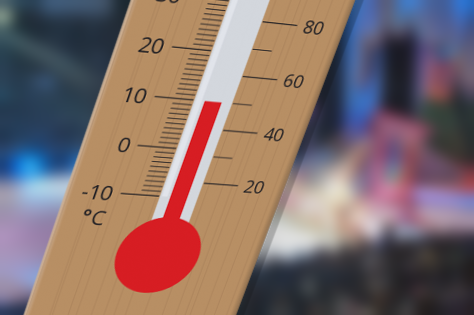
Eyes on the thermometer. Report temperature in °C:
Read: 10 °C
